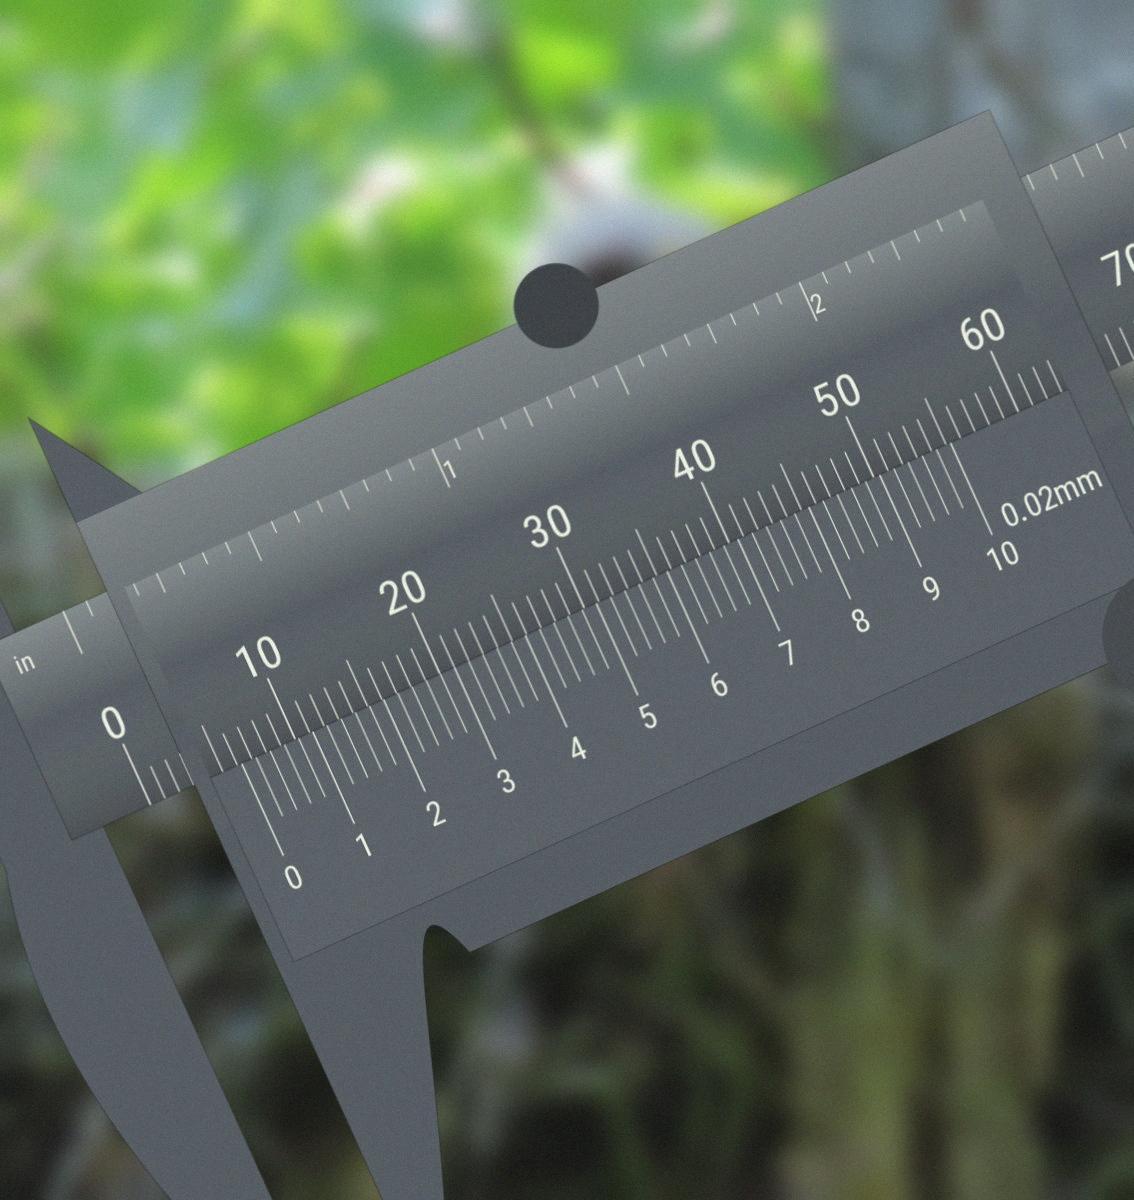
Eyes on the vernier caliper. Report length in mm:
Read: 6.3 mm
